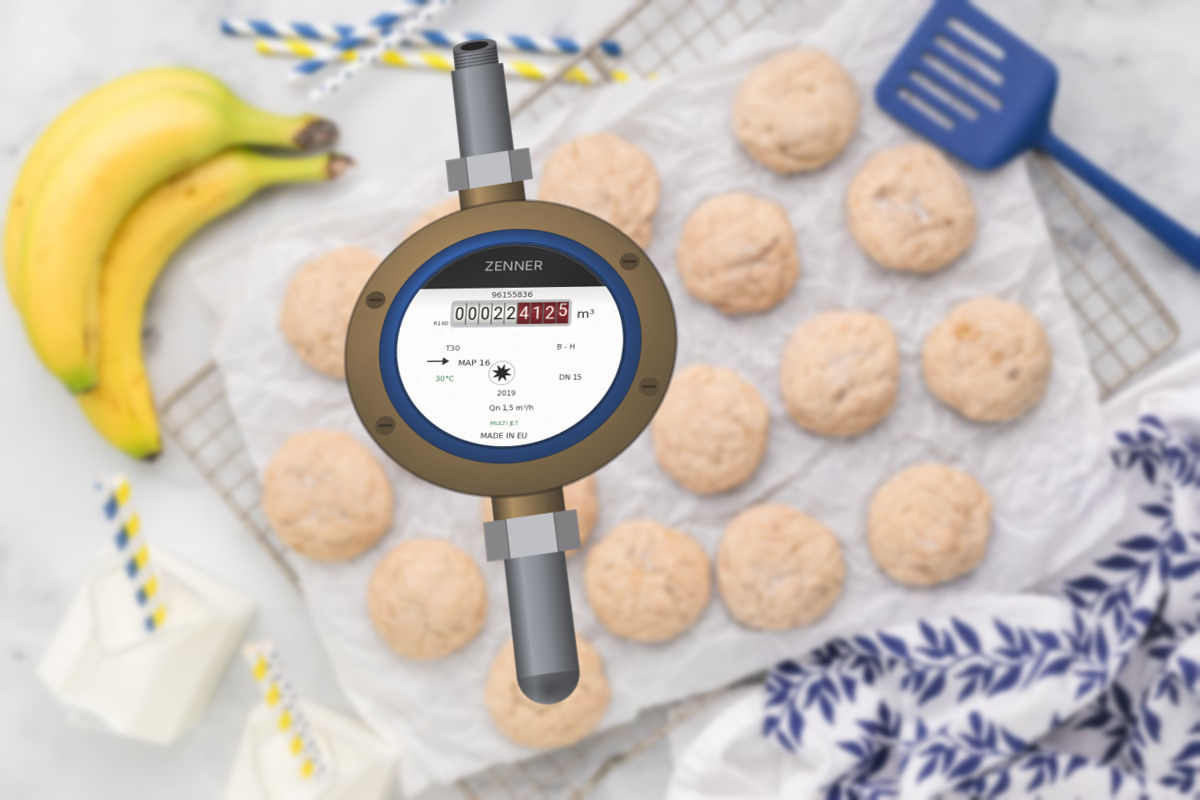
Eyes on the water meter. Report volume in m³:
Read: 22.4125 m³
